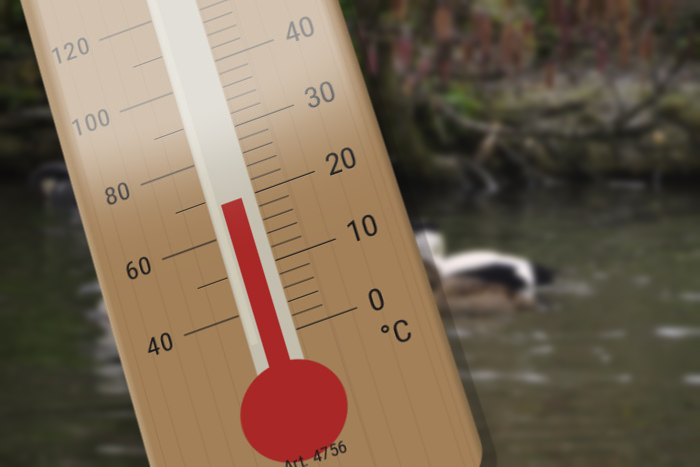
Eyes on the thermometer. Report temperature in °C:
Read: 20 °C
